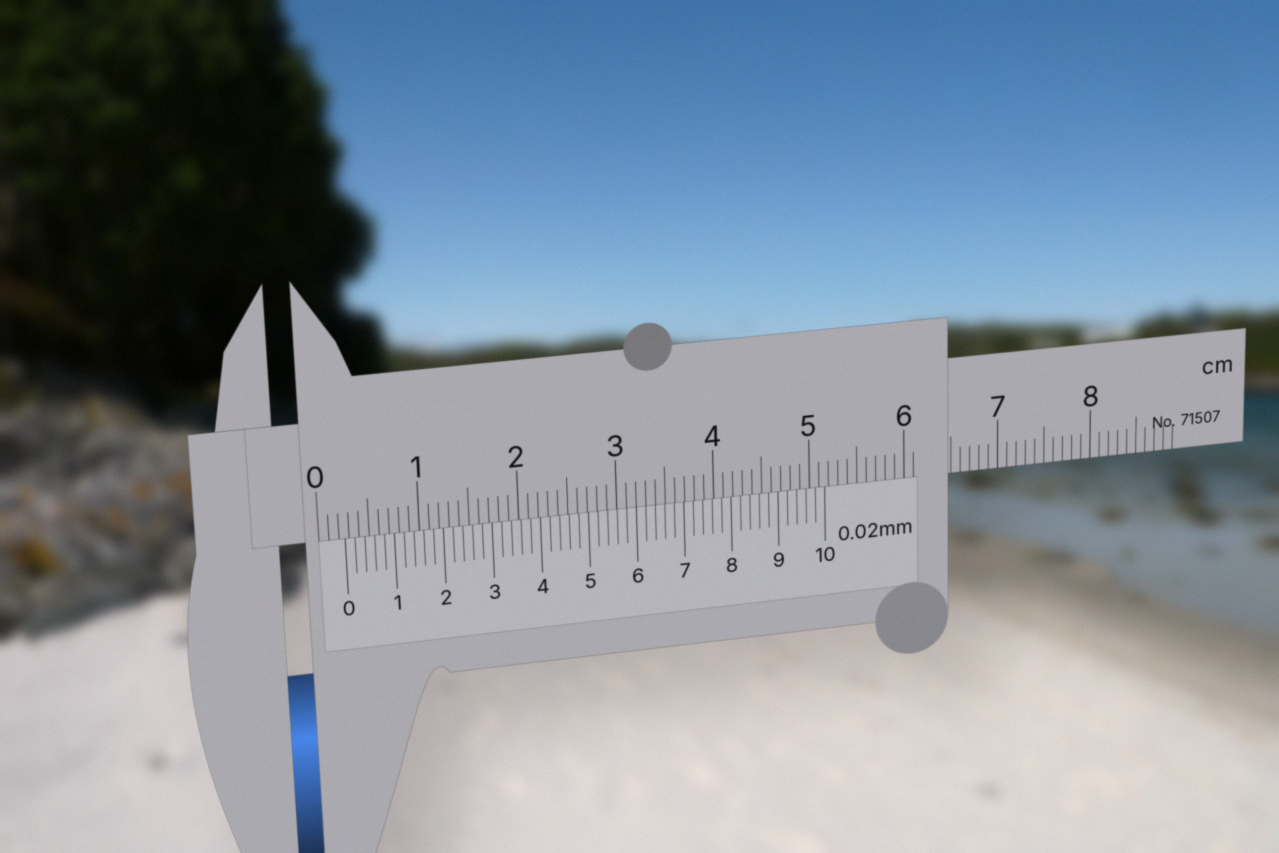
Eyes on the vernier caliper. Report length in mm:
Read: 2.6 mm
